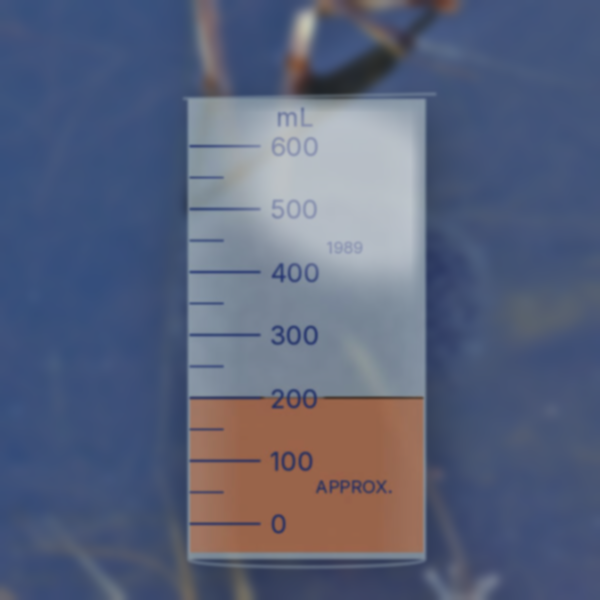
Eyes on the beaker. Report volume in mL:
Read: 200 mL
